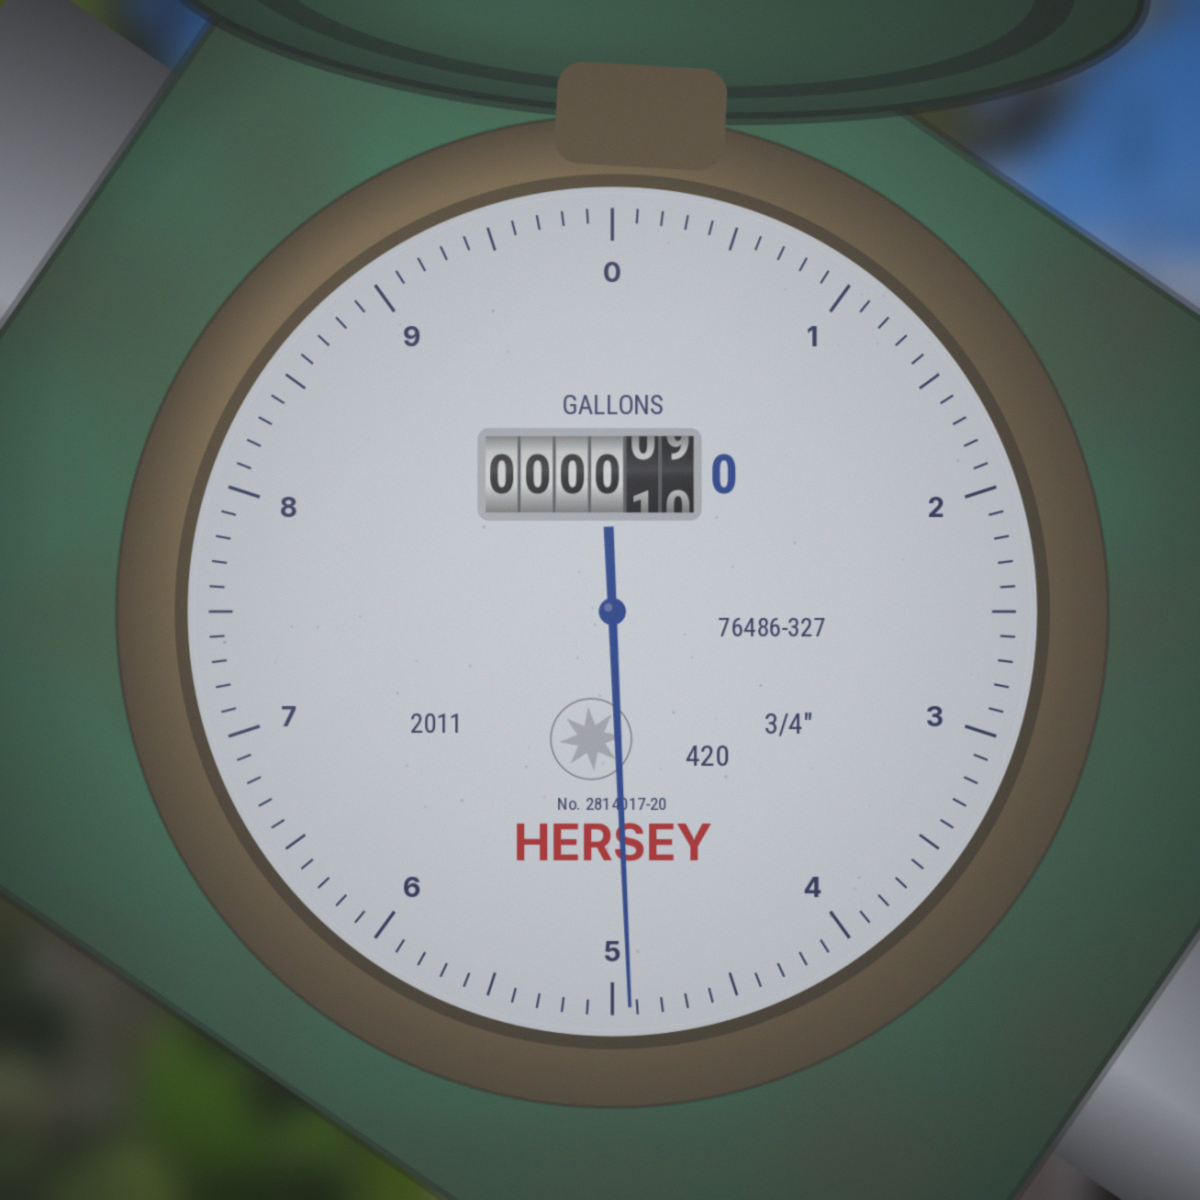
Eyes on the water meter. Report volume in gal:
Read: 94.9 gal
